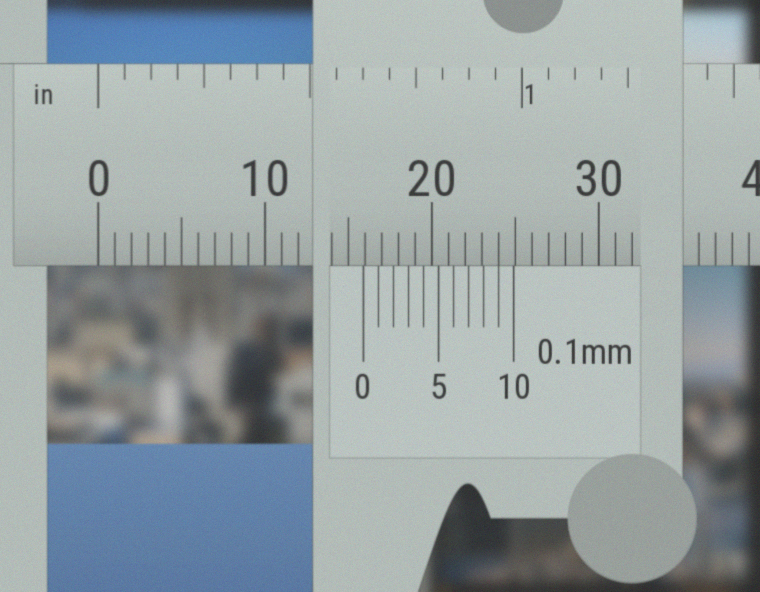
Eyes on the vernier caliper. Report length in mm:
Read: 15.9 mm
